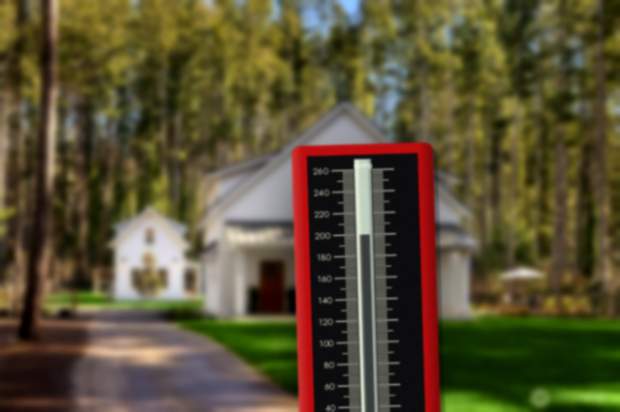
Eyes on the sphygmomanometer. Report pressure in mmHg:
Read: 200 mmHg
